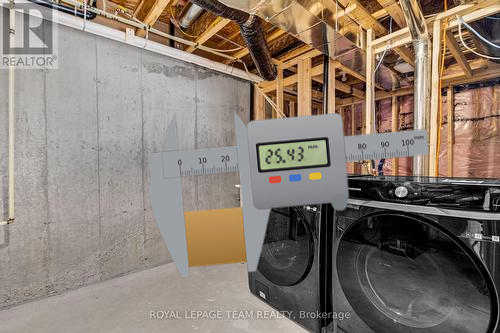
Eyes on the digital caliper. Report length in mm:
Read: 25.43 mm
